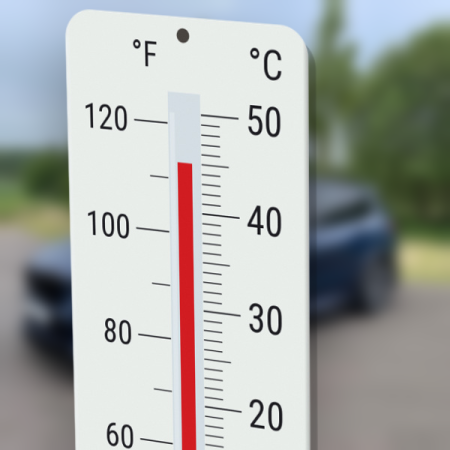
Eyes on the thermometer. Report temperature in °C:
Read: 45 °C
